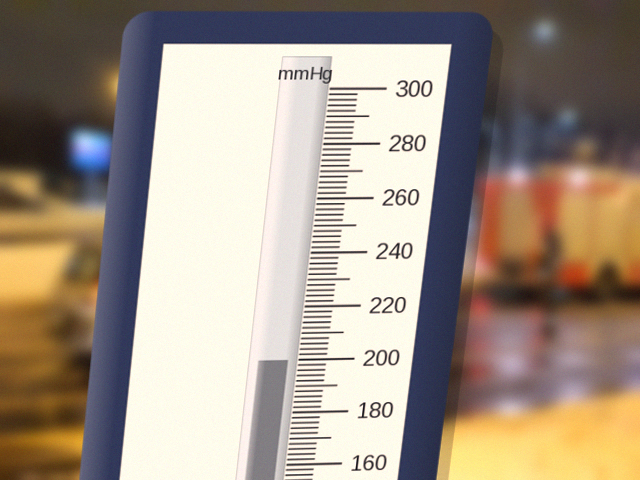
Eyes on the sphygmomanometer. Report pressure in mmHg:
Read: 200 mmHg
